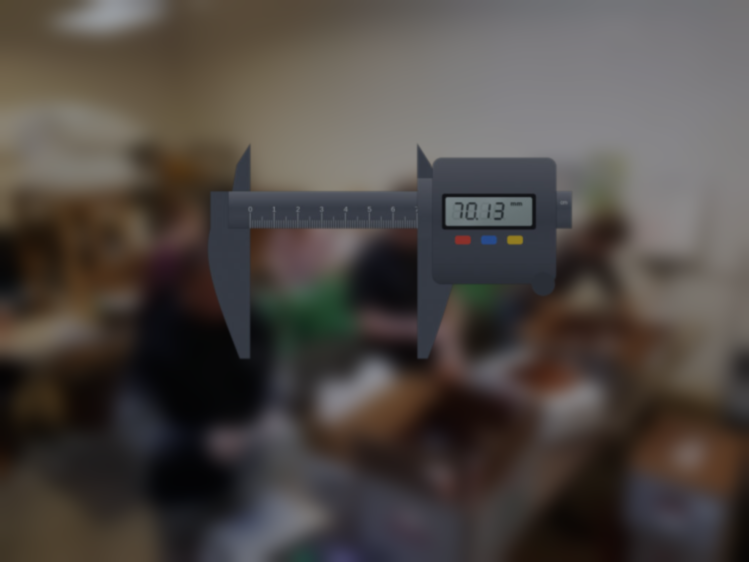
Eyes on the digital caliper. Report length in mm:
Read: 70.13 mm
